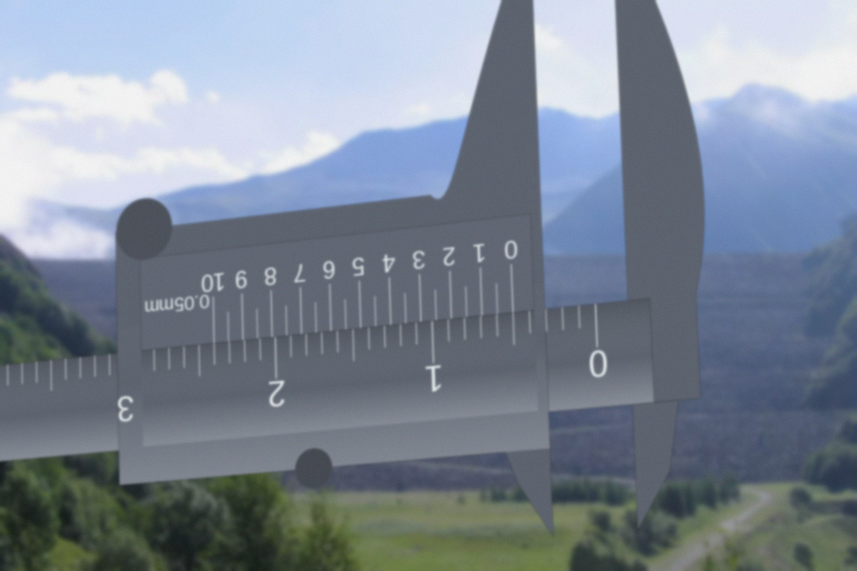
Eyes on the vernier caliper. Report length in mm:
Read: 5.0 mm
